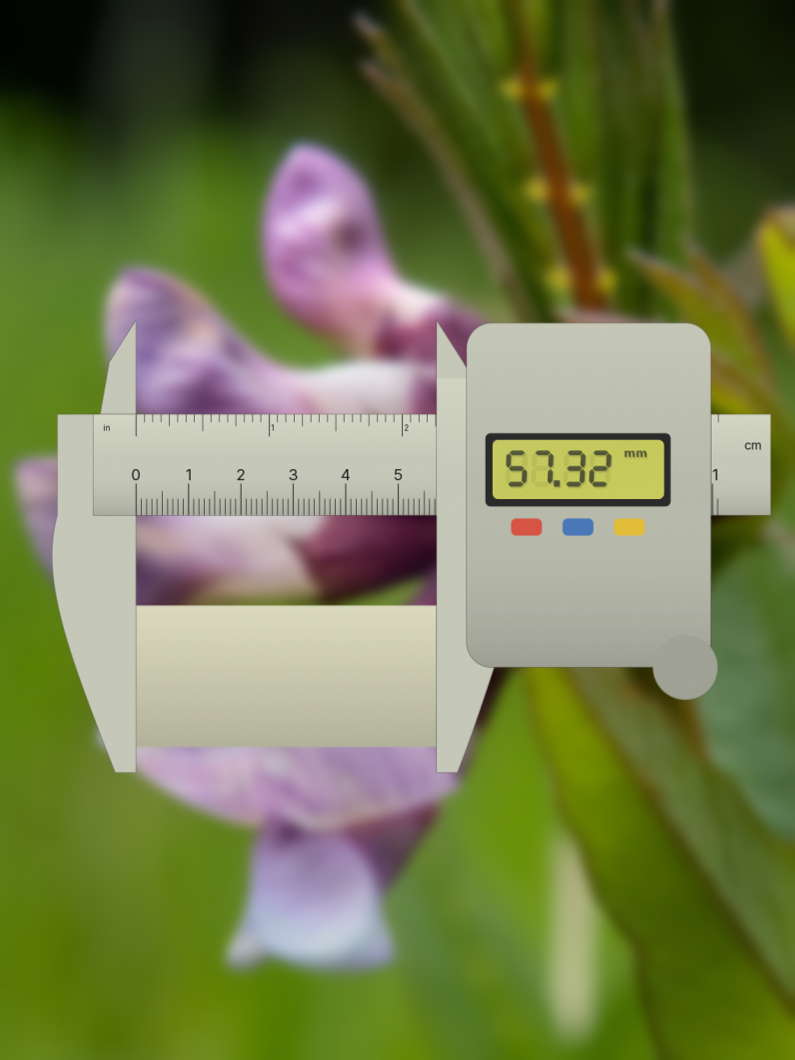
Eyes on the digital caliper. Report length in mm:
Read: 57.32 mm
